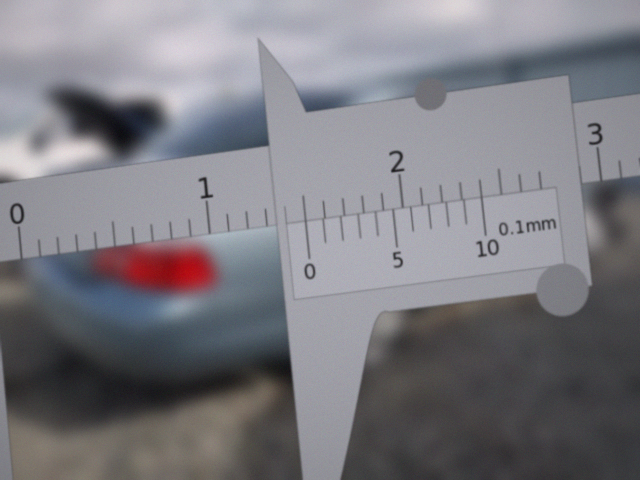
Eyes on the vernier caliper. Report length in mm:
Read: 15.0 mm
